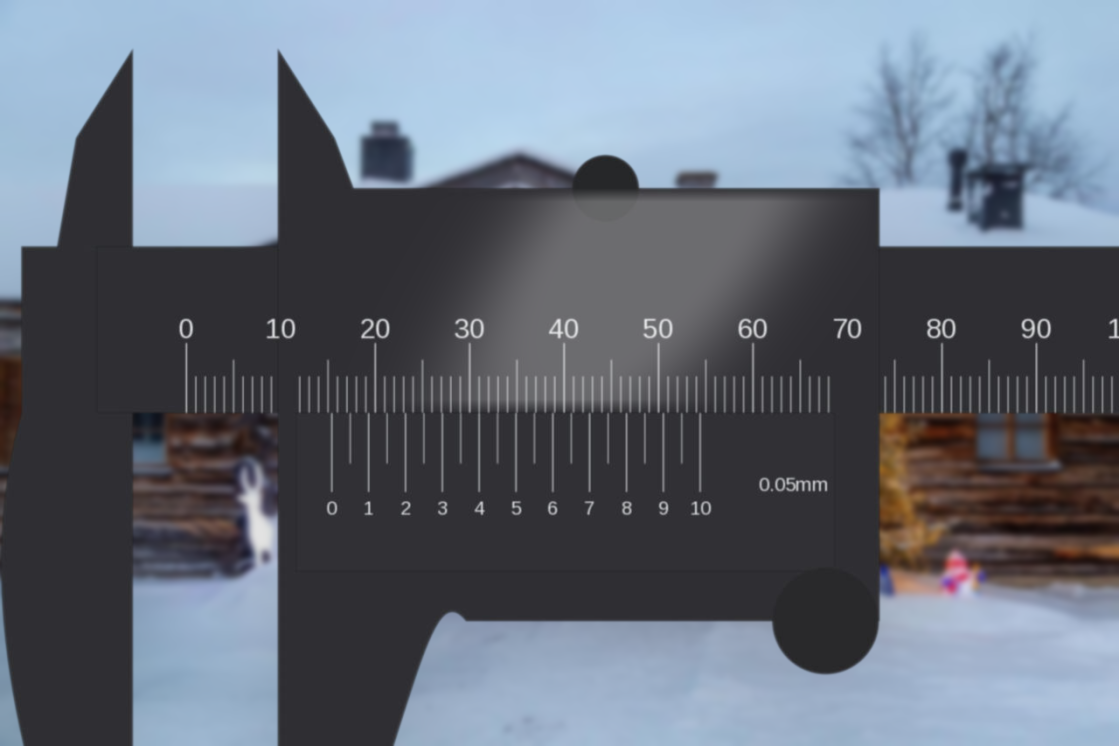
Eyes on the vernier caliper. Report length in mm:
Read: 15.4 mm
